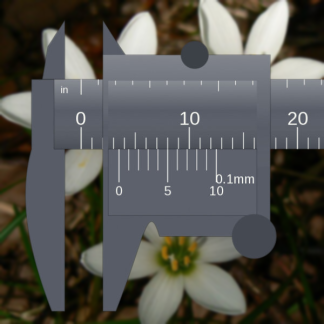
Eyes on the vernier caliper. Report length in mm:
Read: 3.5 mm
